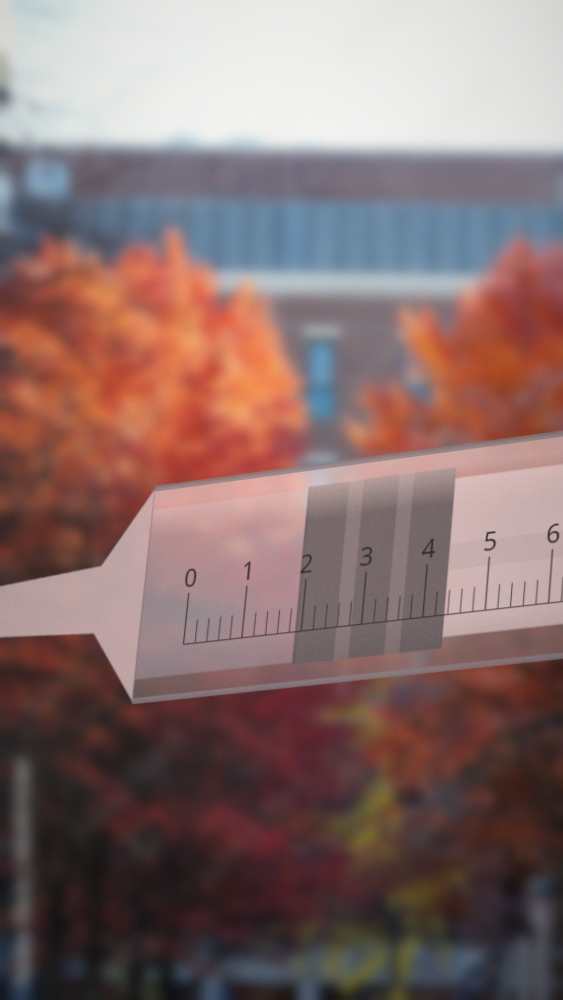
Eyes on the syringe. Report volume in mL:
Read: 1.9 mL
